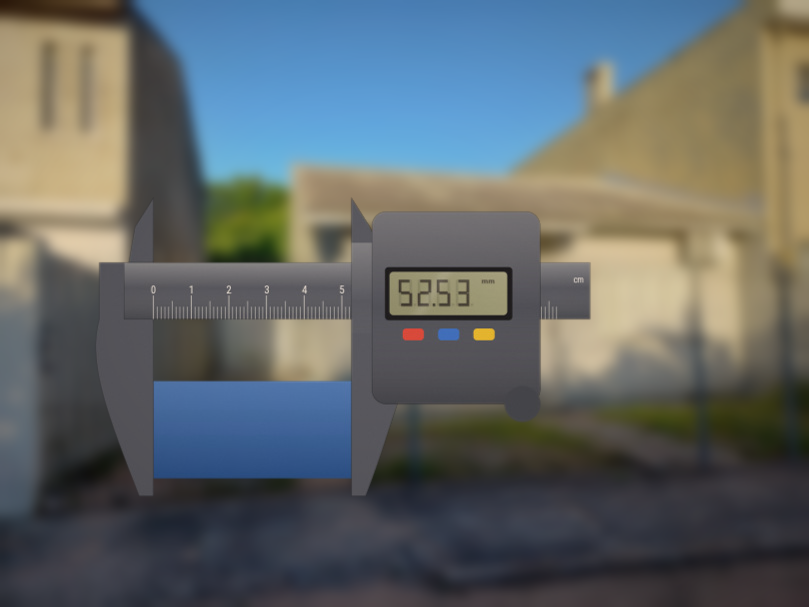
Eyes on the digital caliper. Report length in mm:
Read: 52.53 mm
